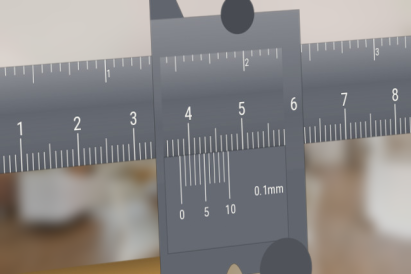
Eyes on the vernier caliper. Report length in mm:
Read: 38.2 mm
